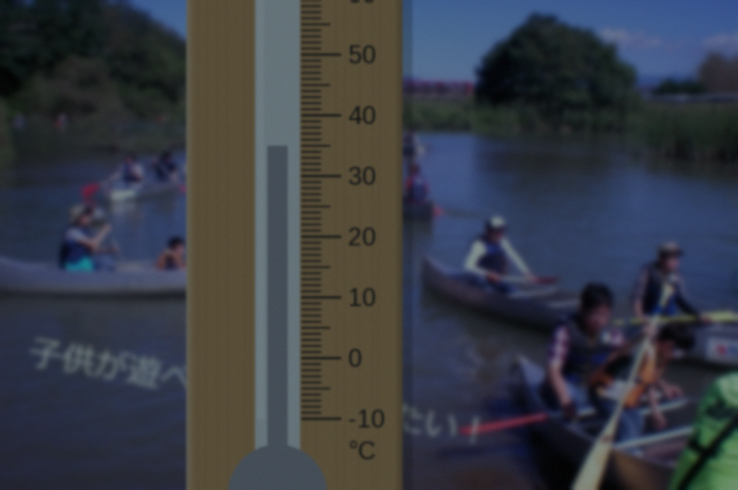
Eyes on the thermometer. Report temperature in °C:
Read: 35 °C
